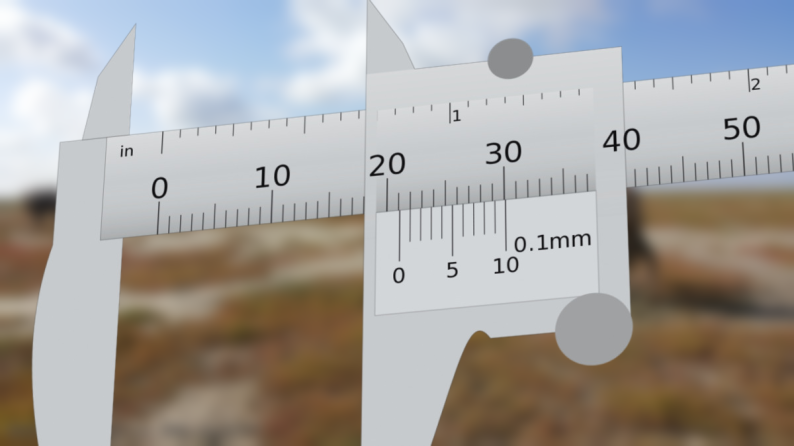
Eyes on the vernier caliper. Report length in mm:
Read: 21.1 mm
